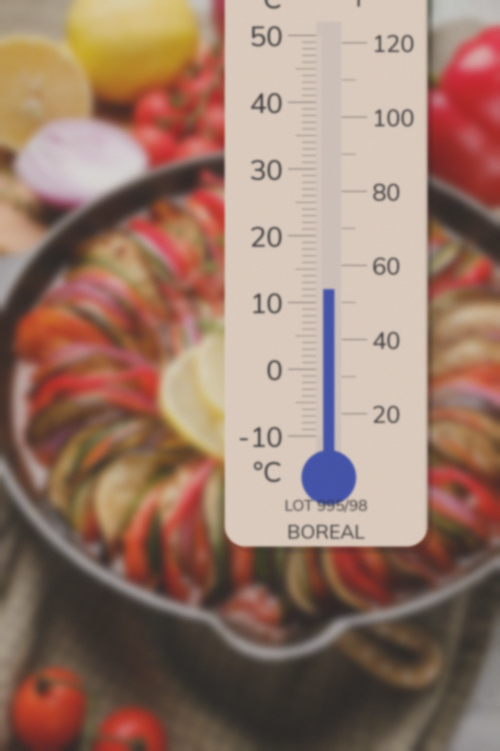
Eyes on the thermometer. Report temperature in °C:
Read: 12 °C
